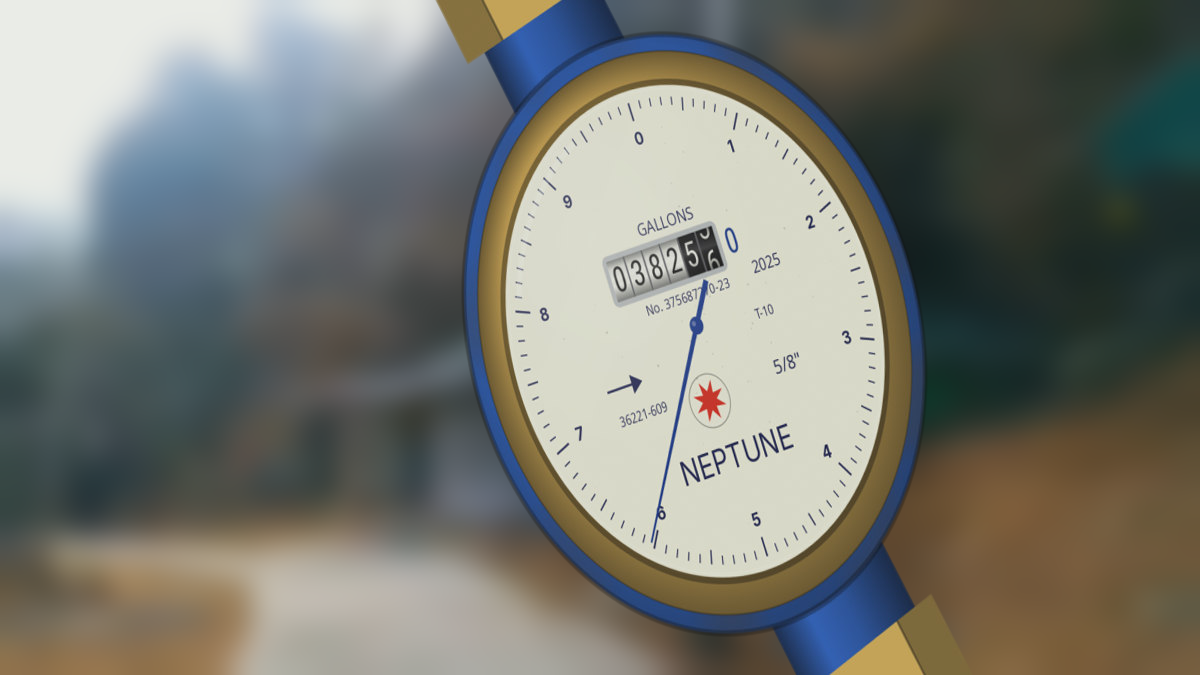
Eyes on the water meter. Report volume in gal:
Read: 382556.0 gal
